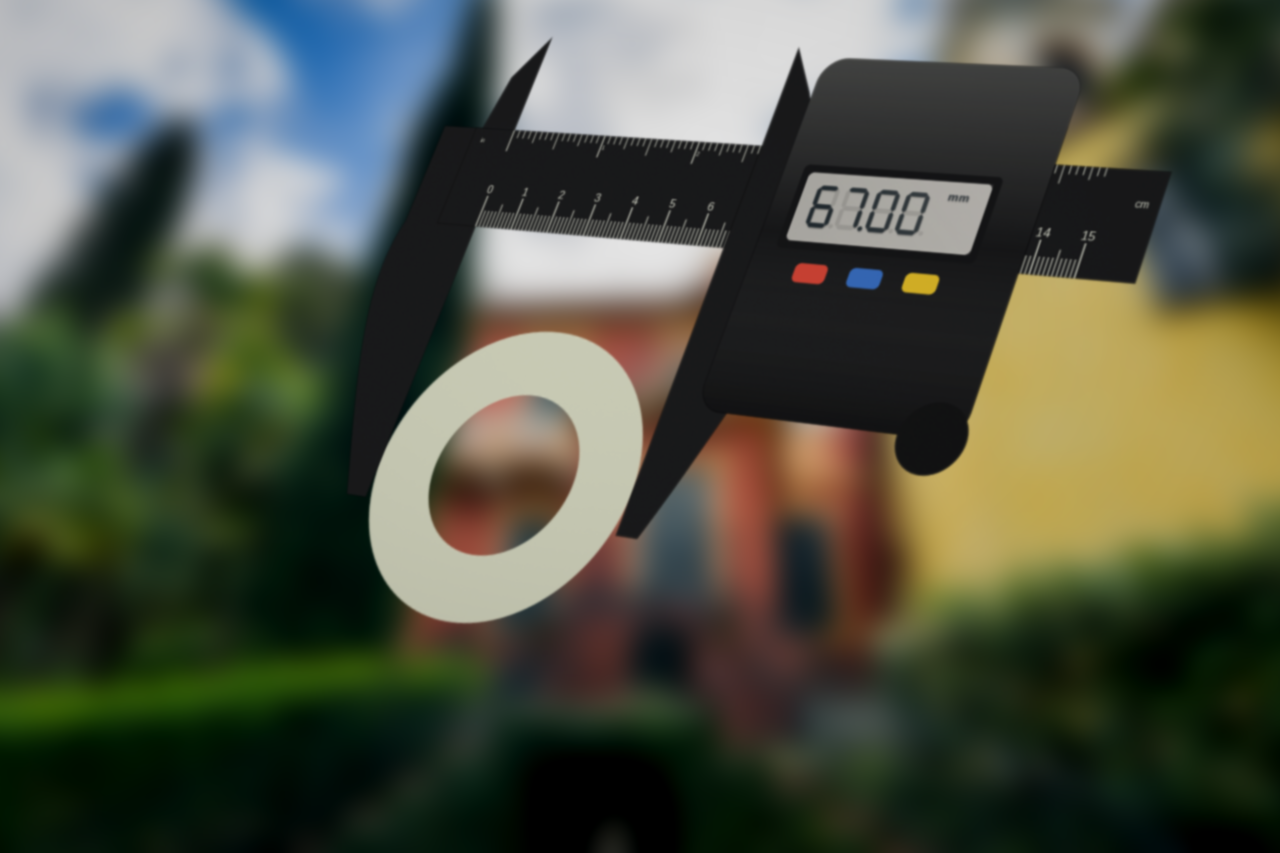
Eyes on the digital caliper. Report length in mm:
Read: 67.00 mm
